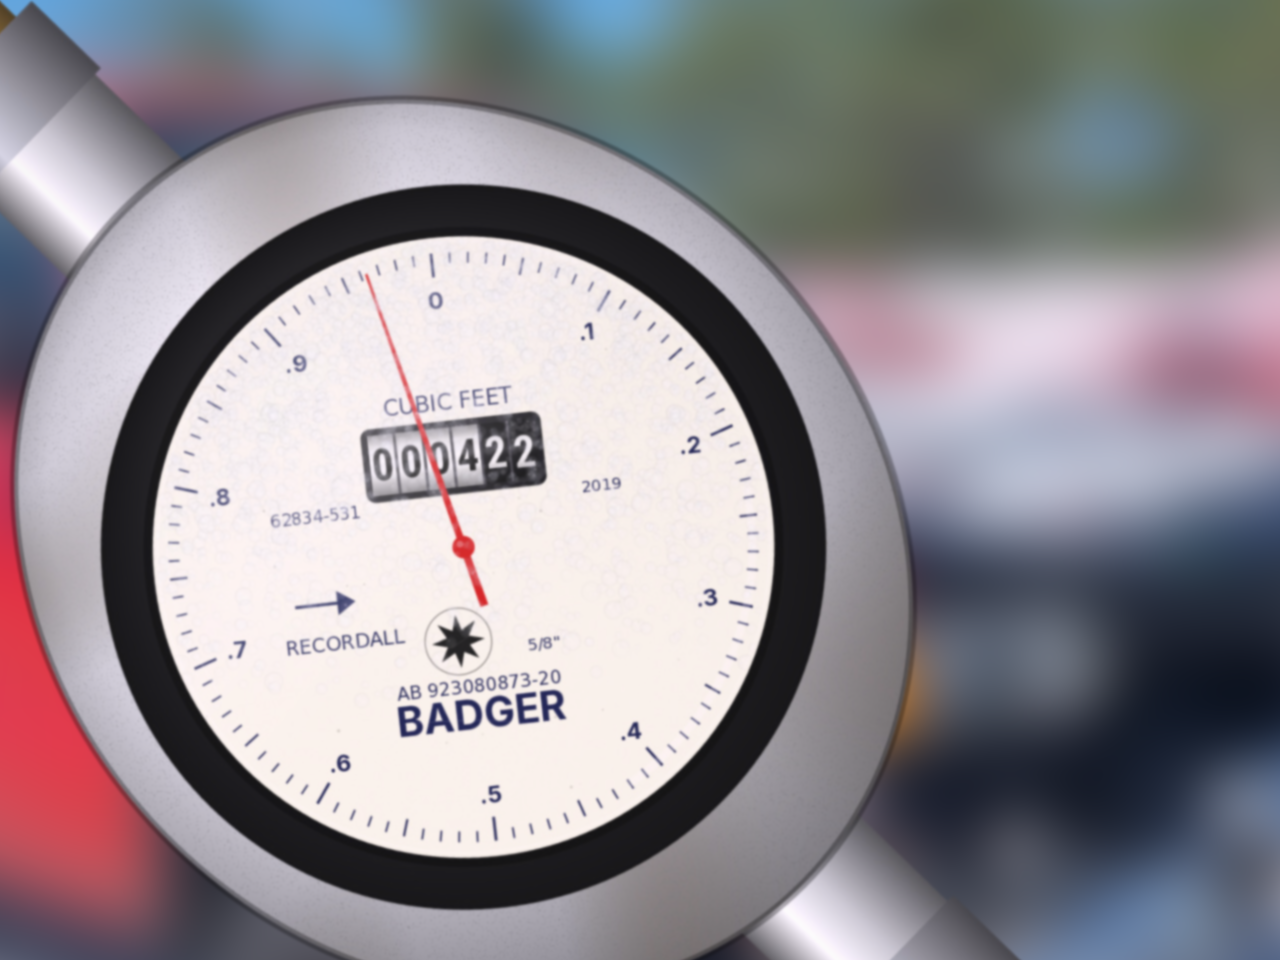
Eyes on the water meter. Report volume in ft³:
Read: 421.96 ft³
